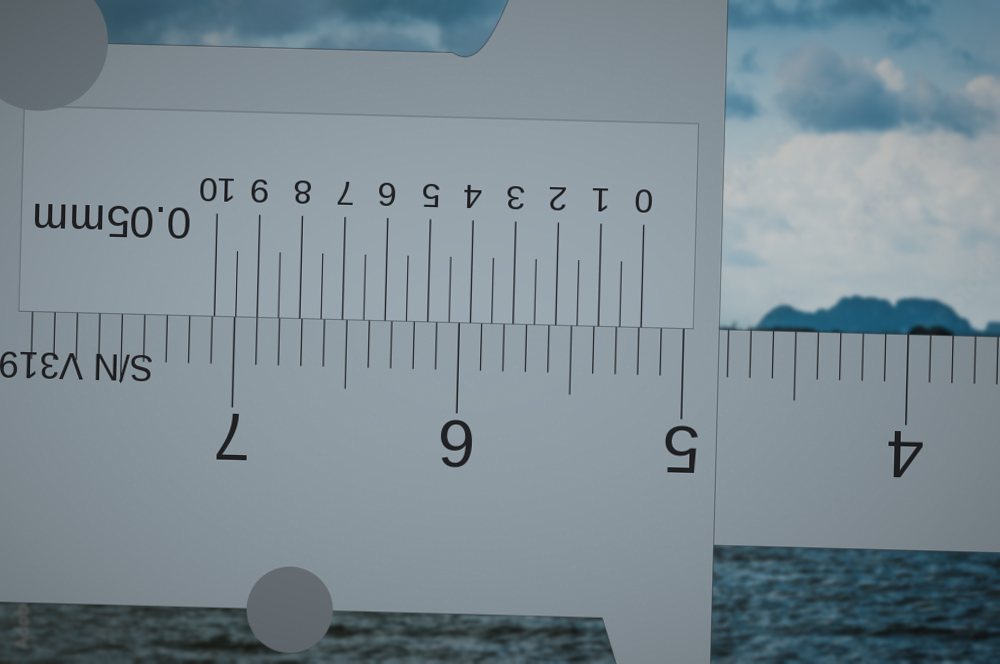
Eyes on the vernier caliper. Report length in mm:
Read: 51.9 mm
